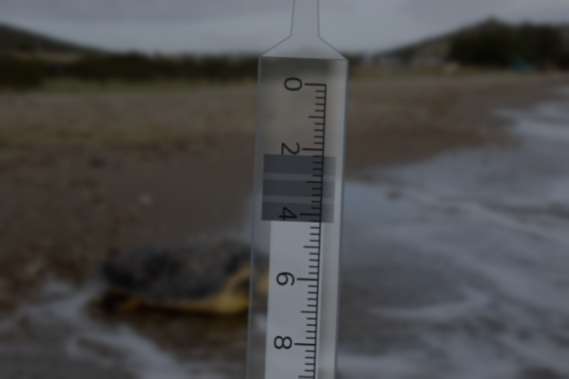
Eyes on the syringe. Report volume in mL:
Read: 2.2 mL
